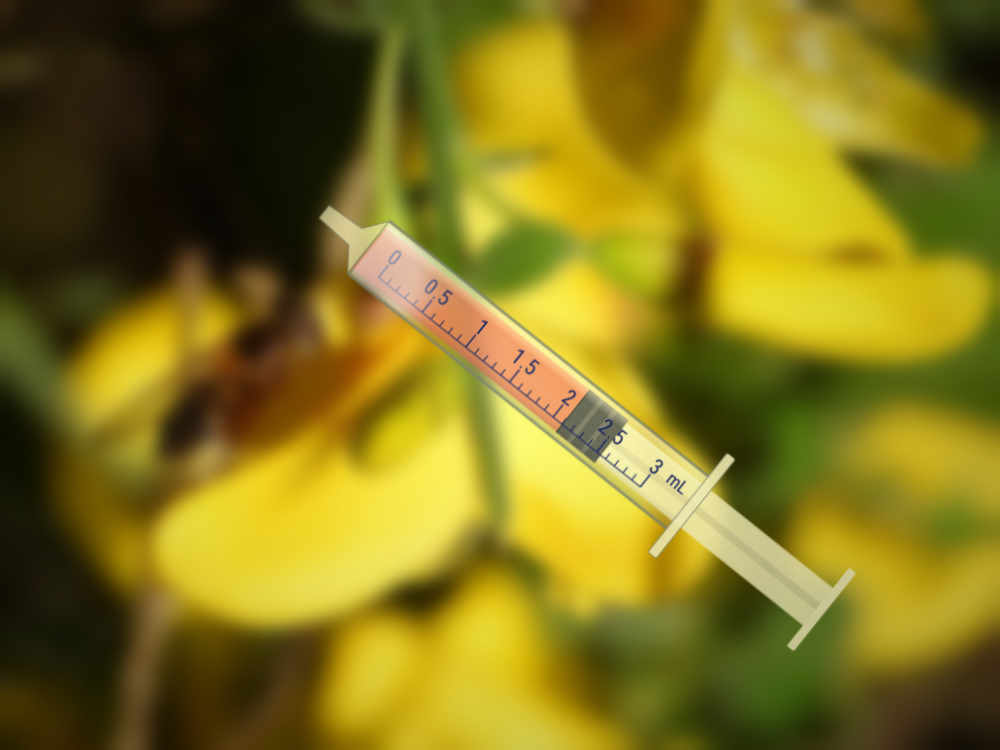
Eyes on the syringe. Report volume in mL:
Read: 2.1 mL
